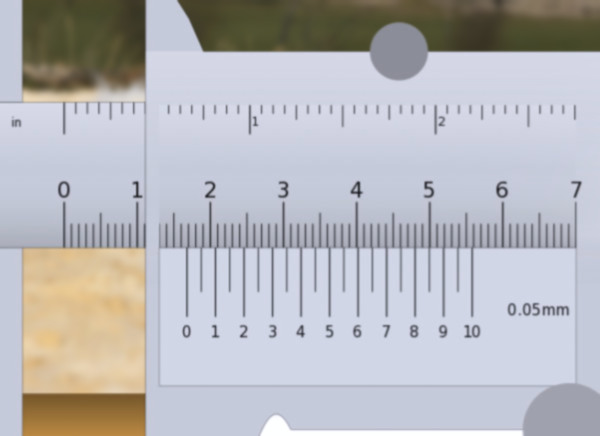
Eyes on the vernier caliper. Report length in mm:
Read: 16.8 mm
